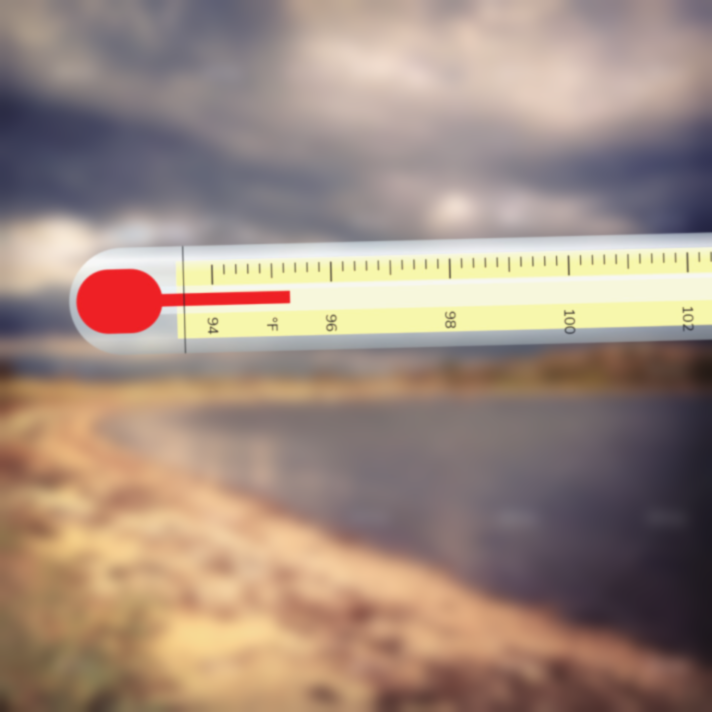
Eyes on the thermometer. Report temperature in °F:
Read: 95.3 °F
